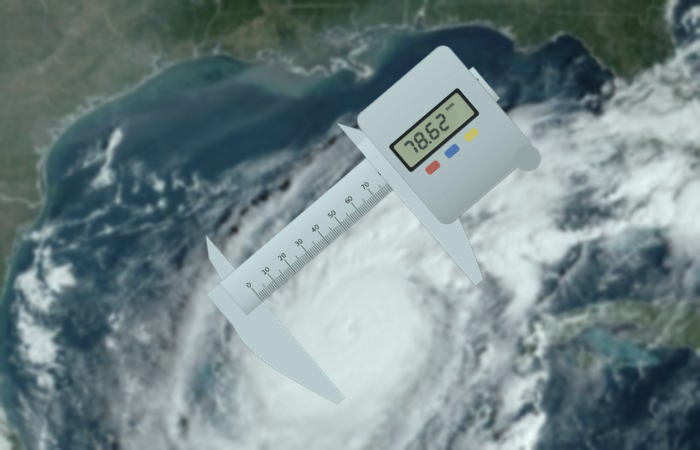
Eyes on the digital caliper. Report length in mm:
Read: 78.62 mm
